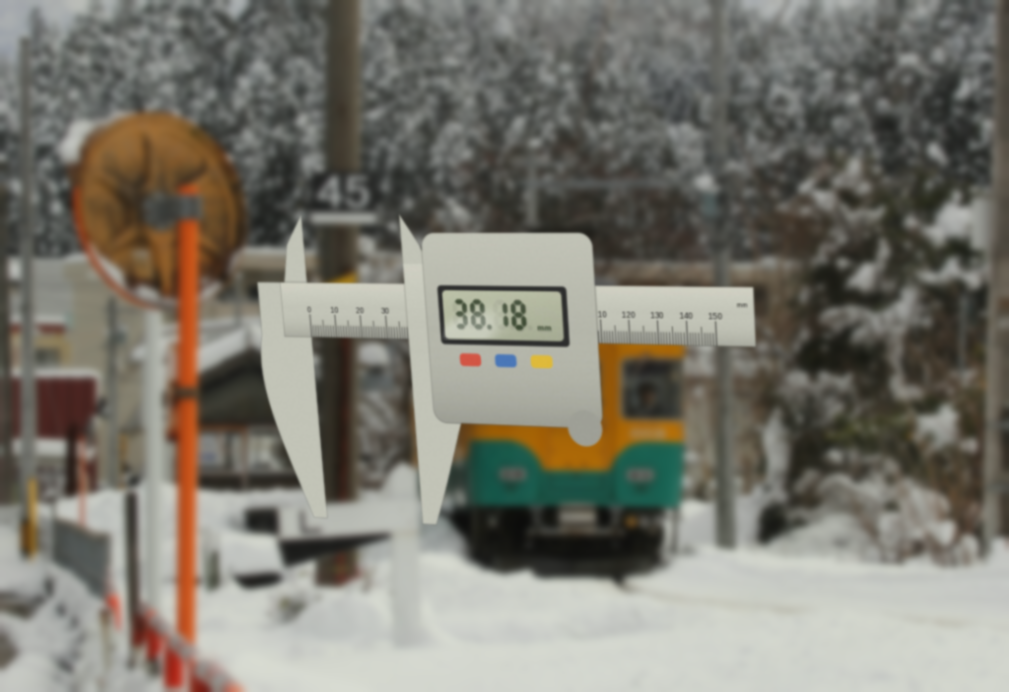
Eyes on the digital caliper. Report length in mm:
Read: 38.18 mm
